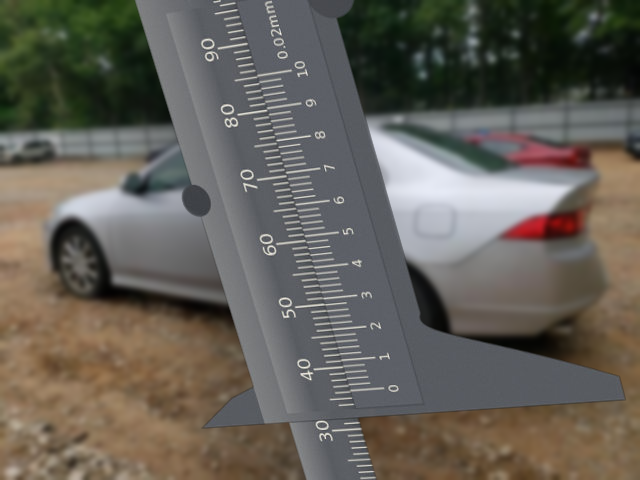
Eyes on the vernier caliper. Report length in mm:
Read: 36.2 mm
